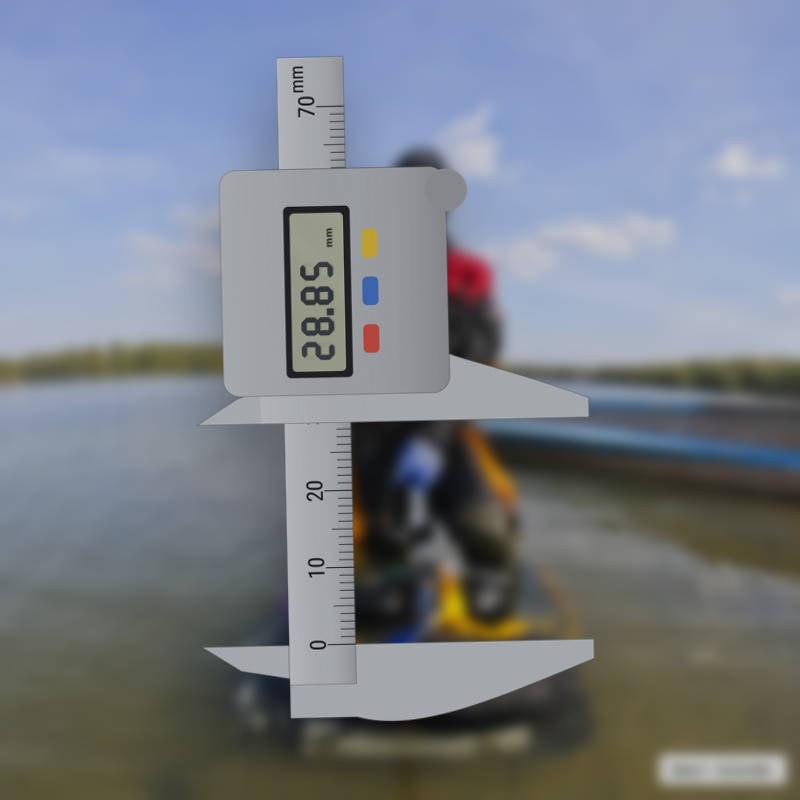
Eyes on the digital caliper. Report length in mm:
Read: 28.85 mm
